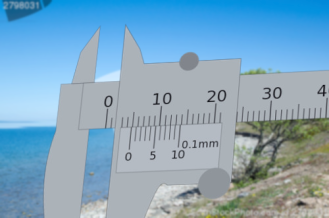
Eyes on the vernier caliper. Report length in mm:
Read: 4.8 mm
